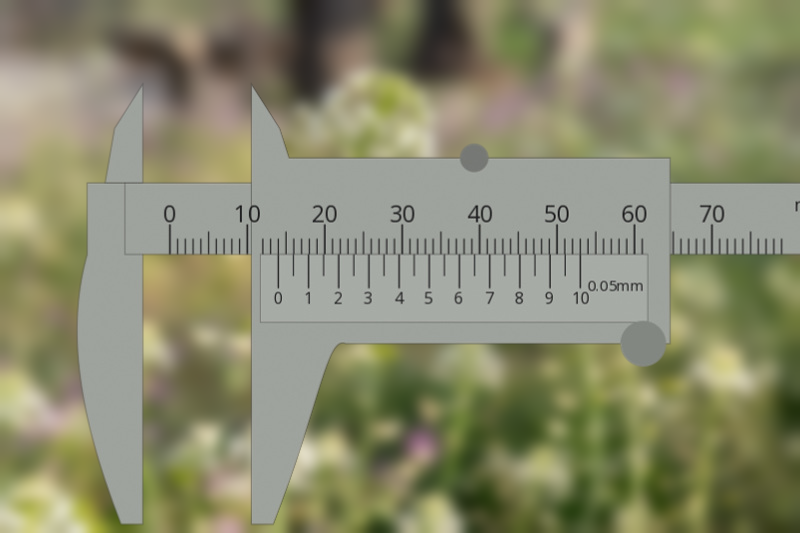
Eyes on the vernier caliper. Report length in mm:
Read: 14.0 mm
